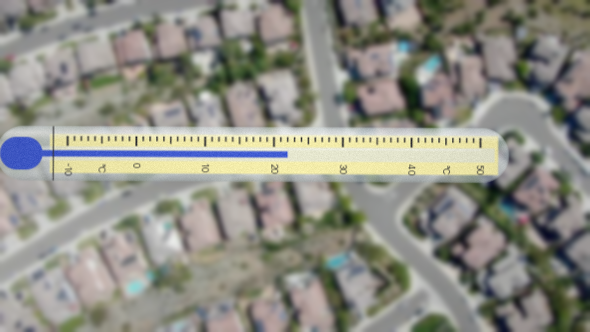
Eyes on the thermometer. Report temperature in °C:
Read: 22 °C
